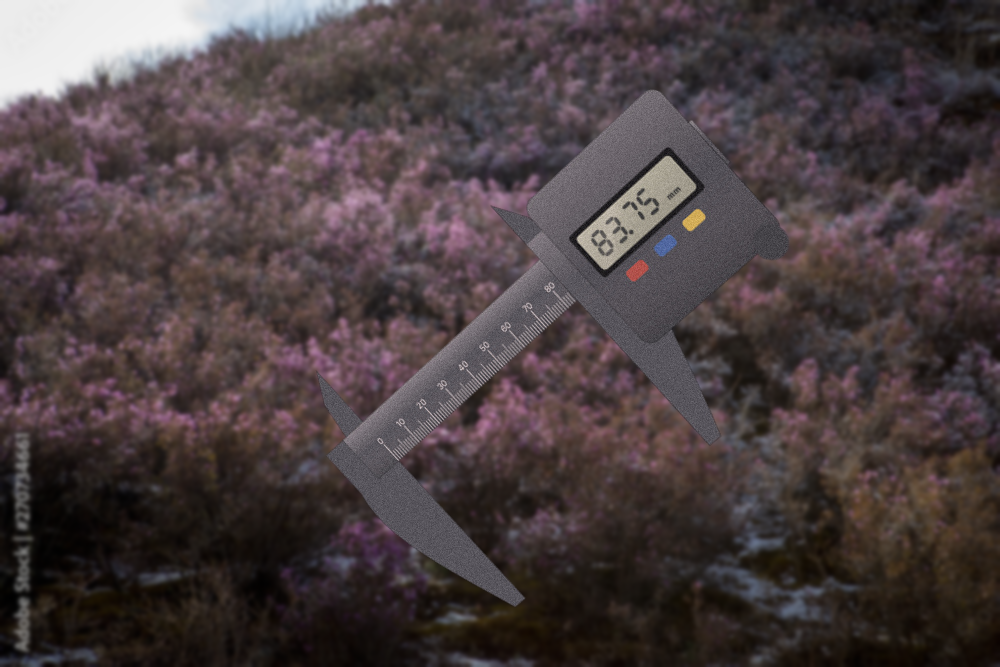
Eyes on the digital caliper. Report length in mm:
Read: 83.75 mm
